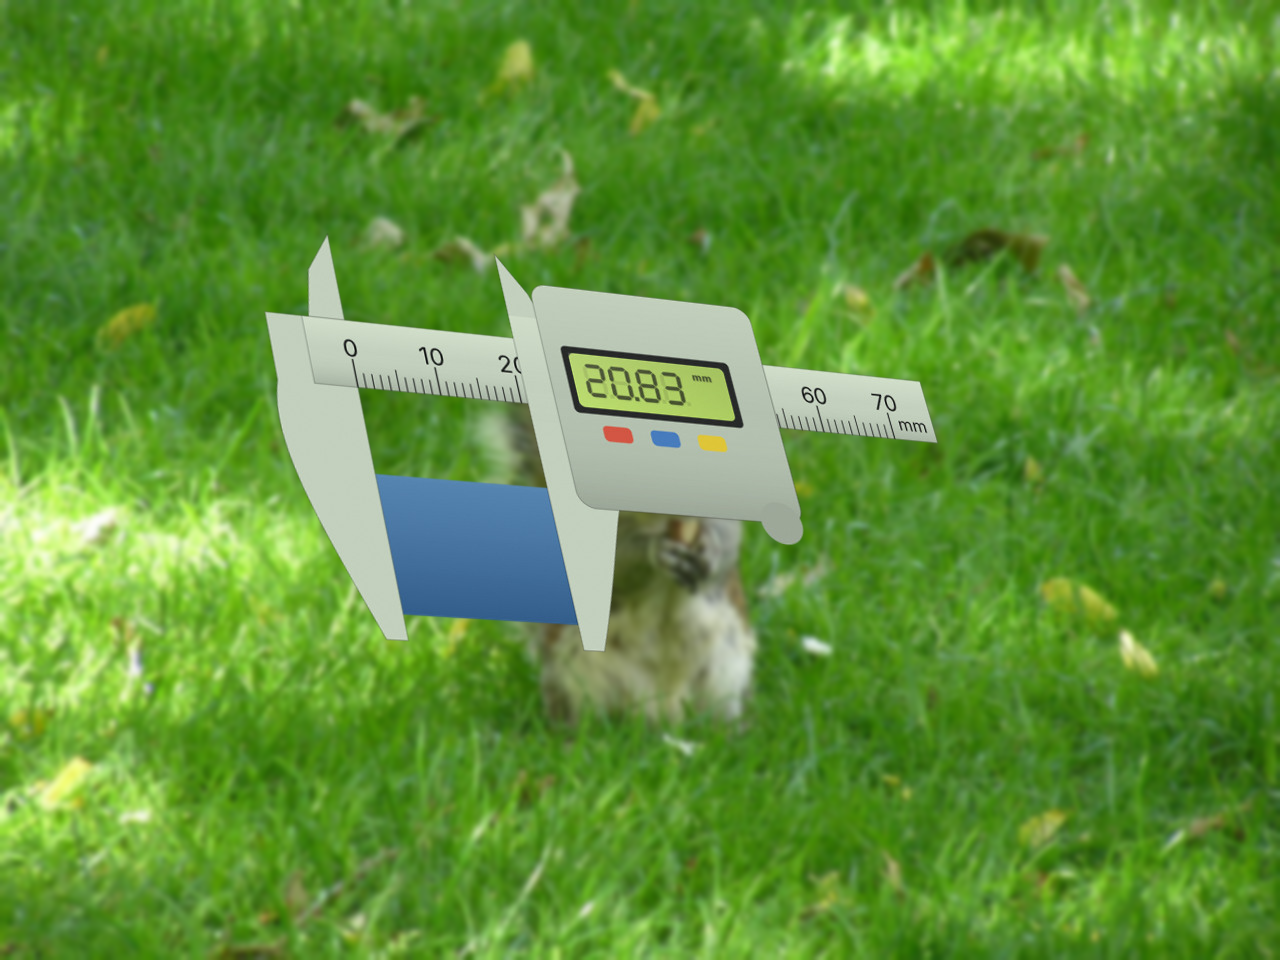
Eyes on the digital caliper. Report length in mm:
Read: 20.83 mm
